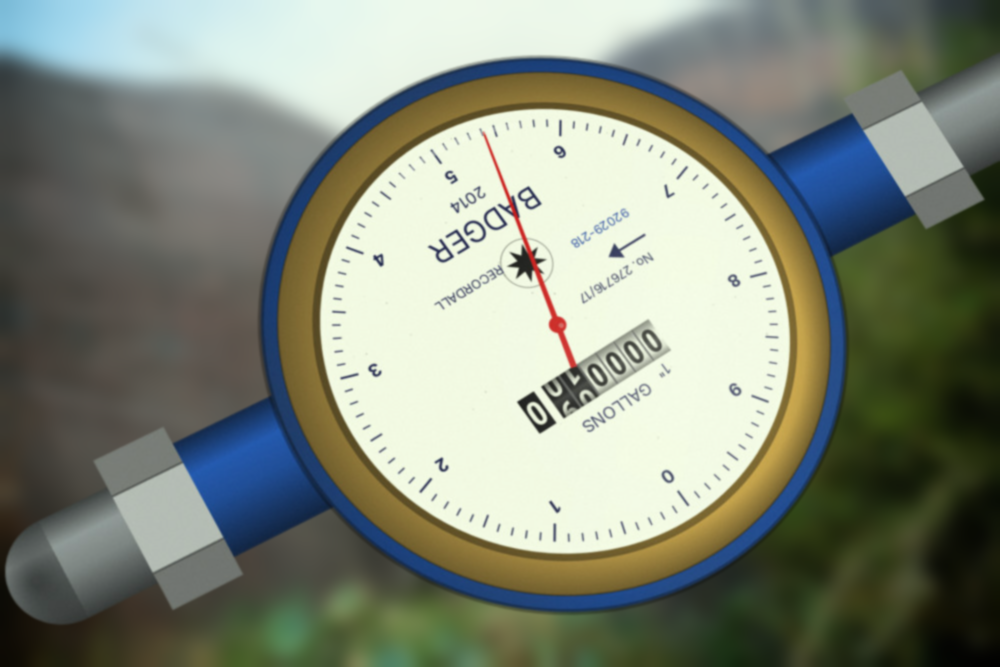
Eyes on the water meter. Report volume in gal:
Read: 95.4 gal
